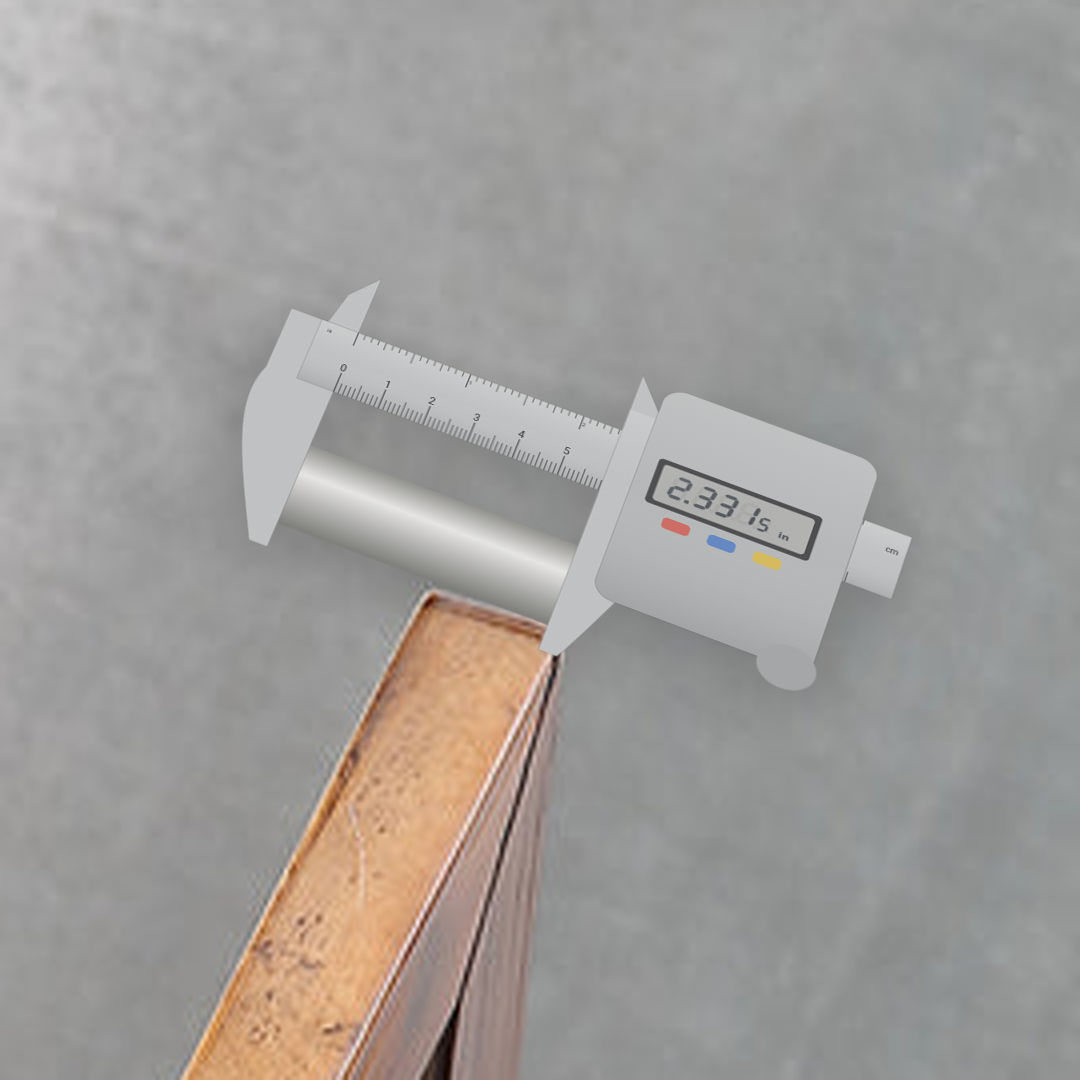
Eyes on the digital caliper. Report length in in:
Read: 2.3315 in
